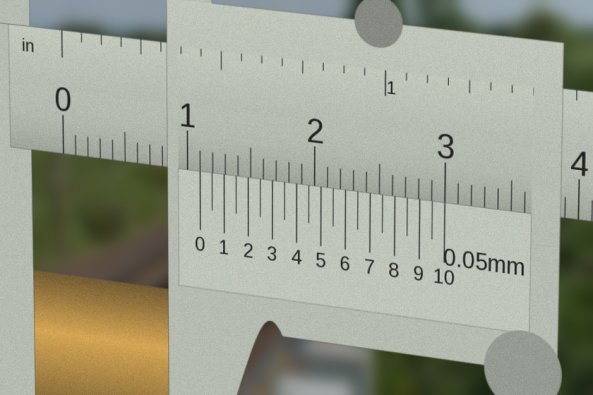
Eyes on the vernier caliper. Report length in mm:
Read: 11.0 mm
